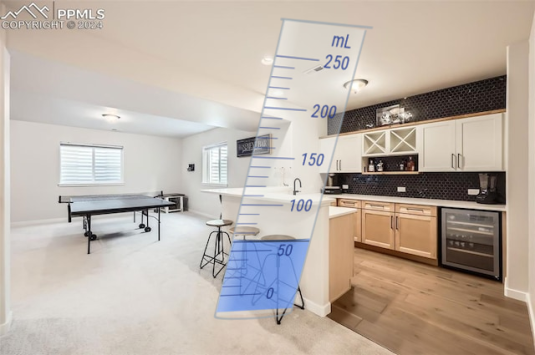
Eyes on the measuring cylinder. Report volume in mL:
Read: 60 mL
